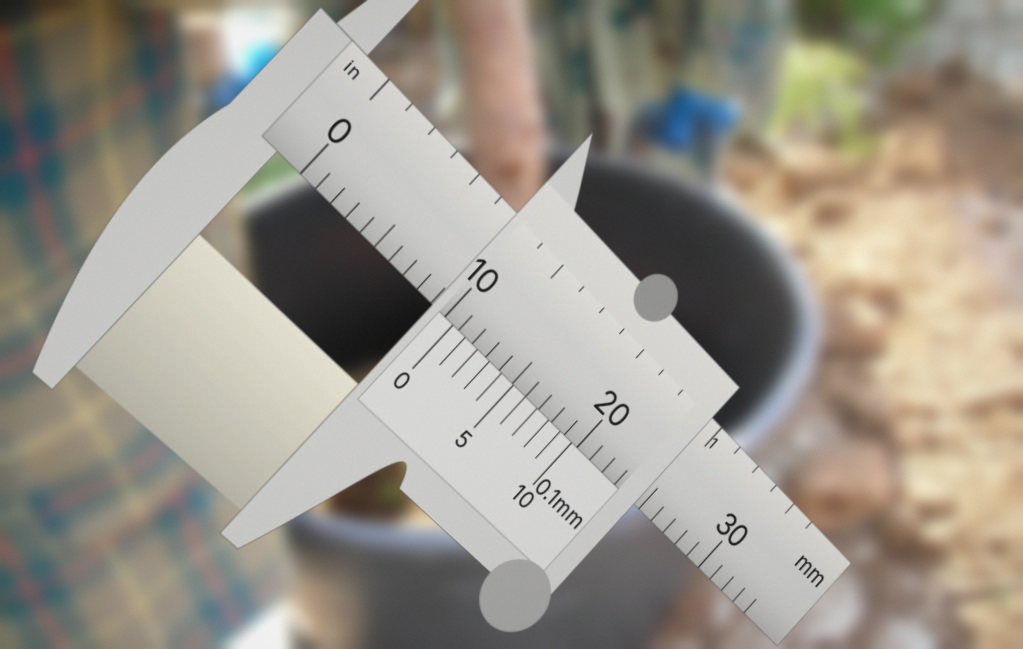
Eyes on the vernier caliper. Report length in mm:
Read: 10.6 mm
